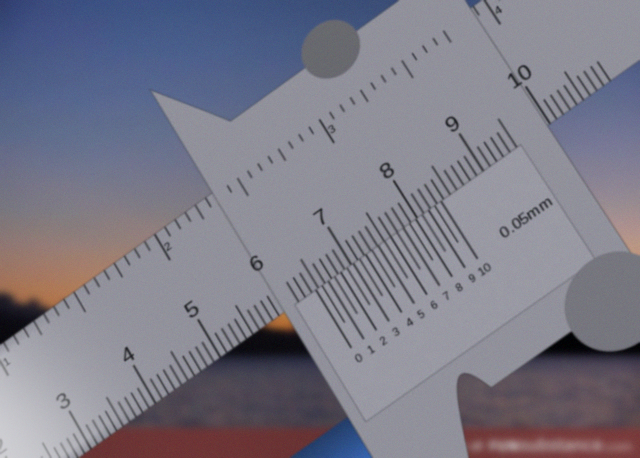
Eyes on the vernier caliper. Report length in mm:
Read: 64.6 mm
